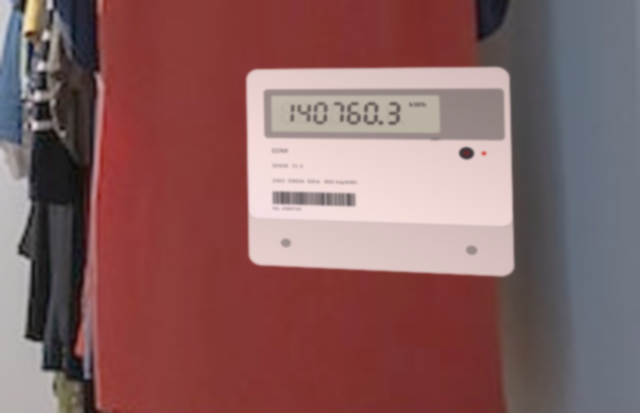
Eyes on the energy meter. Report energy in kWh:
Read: 140760.3 kWh
